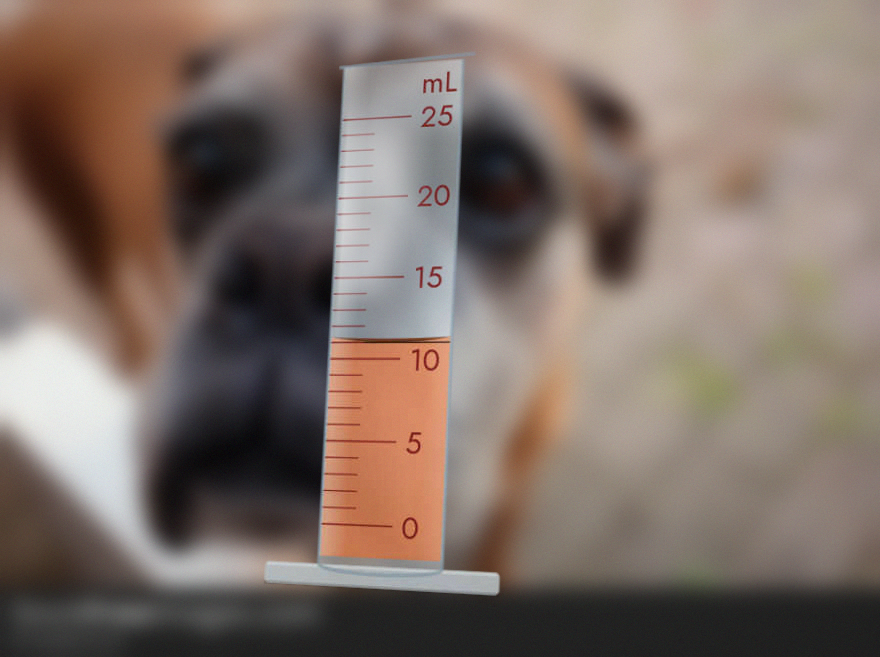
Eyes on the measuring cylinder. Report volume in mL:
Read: 11 mL
